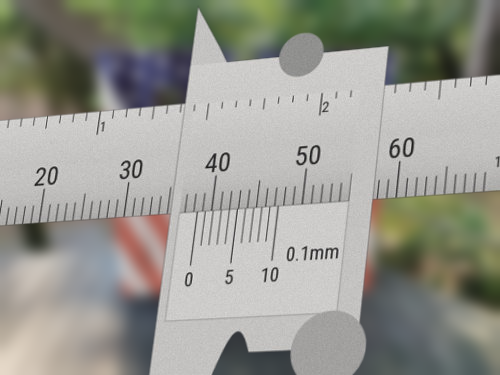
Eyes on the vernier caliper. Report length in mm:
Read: 38.4 mm
